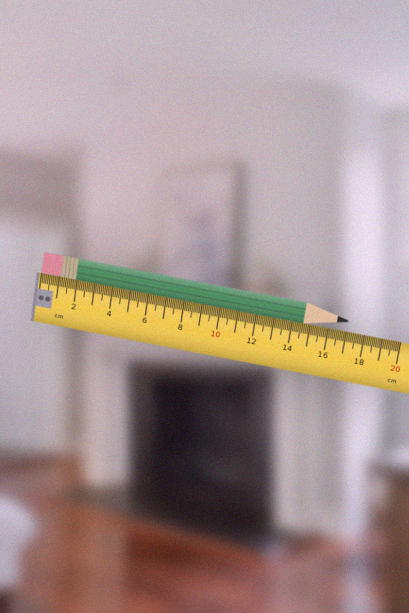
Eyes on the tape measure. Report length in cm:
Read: 17 cm
